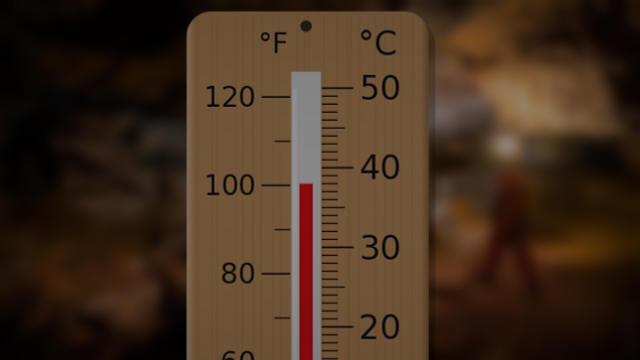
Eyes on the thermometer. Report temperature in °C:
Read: 38 °C
